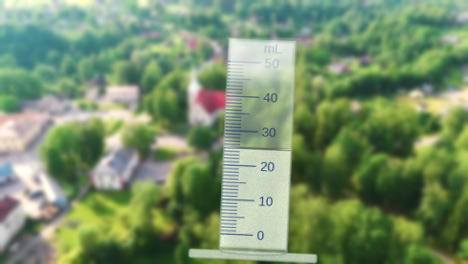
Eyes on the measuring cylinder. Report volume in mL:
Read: 25 mL
